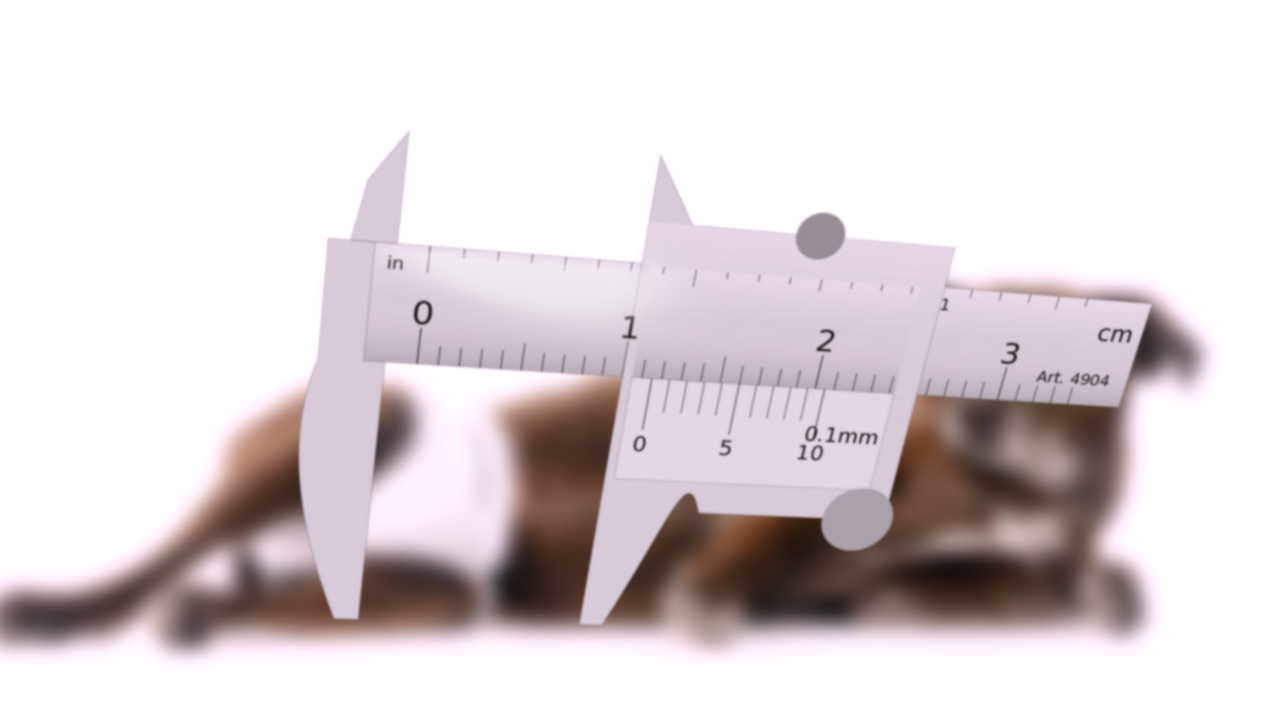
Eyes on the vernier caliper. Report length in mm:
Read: 11.5 mm
